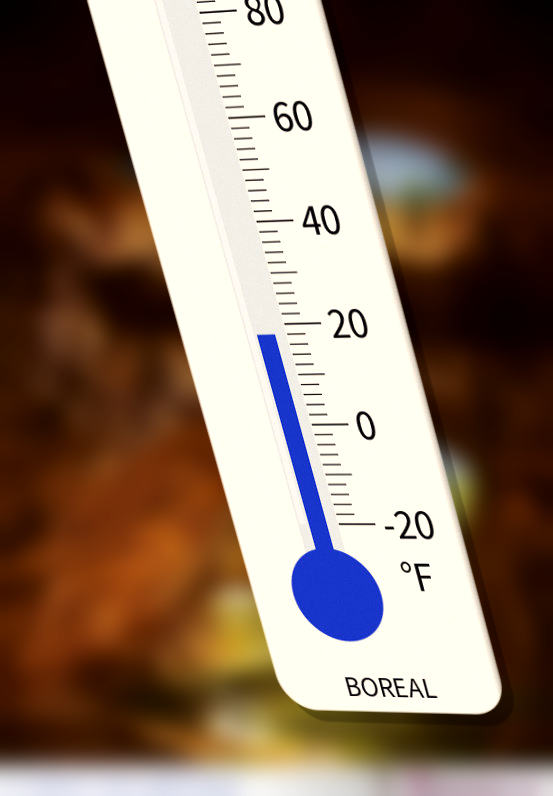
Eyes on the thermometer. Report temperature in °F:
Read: 18 °F
